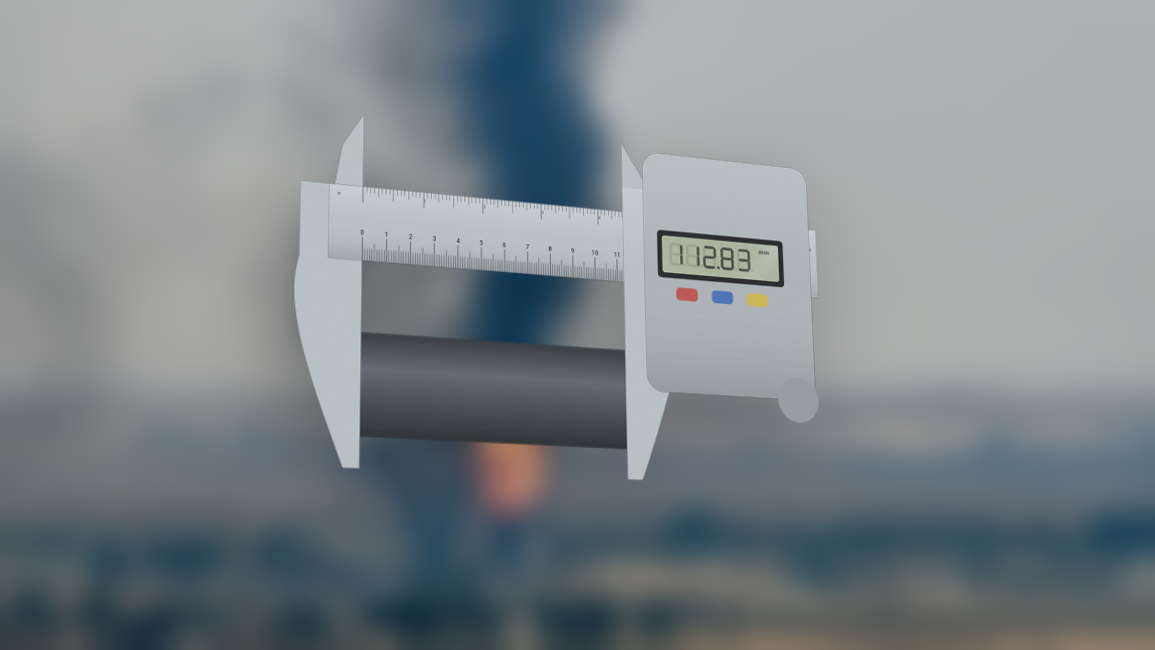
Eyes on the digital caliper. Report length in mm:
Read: 112.83 mm
